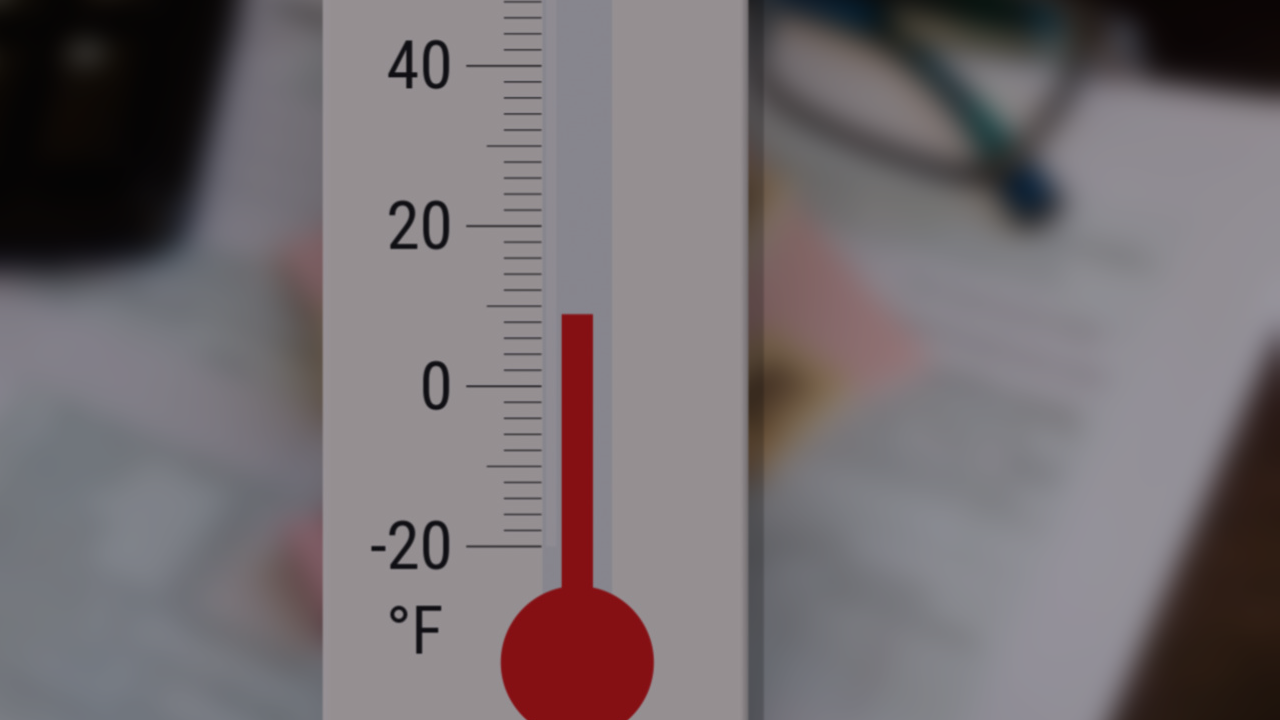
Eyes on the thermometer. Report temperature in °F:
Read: 9 °F
